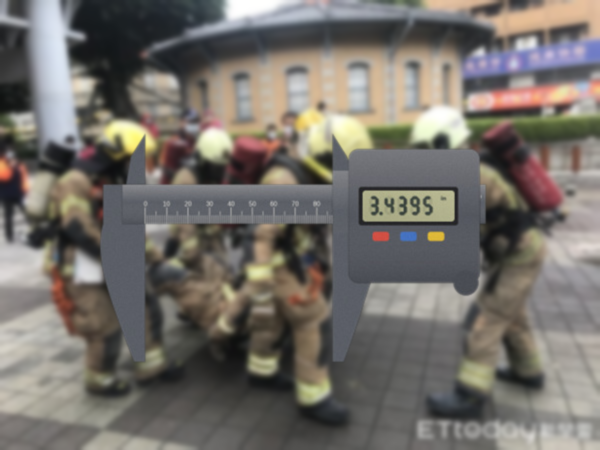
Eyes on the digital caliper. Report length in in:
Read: 3.4395 in
